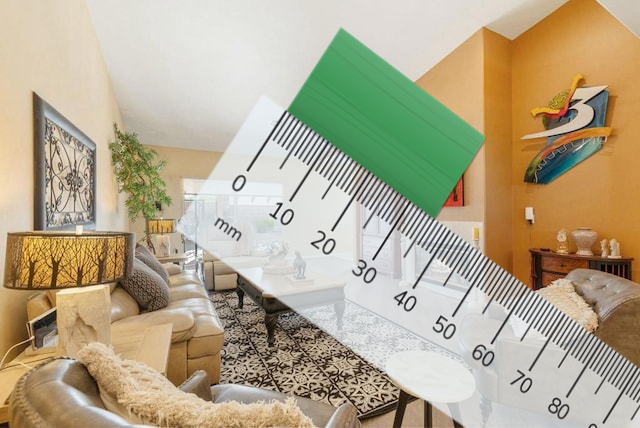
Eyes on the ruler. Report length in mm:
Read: 36 mm
